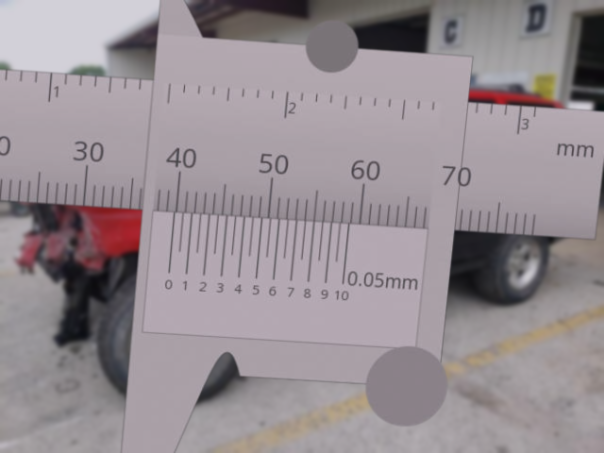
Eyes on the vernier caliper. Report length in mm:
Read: 39.8 mm
